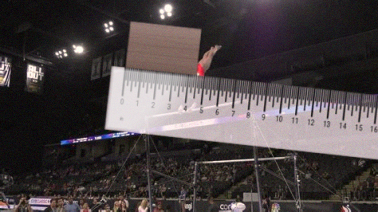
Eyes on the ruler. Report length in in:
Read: 4.5 in
